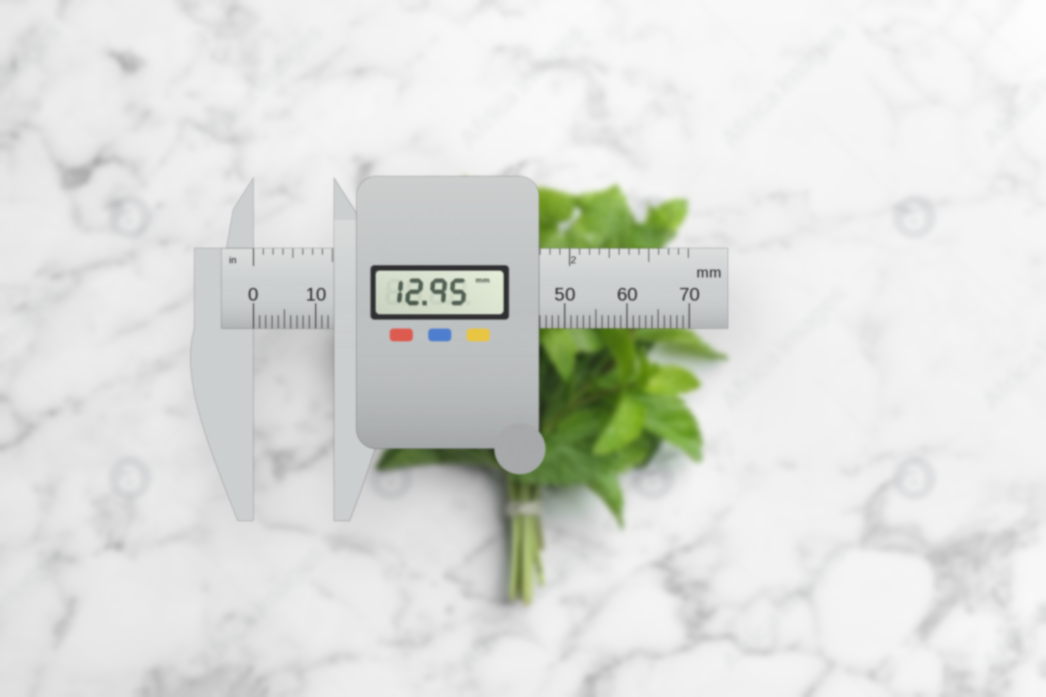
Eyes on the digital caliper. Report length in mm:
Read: 12.95 mm
